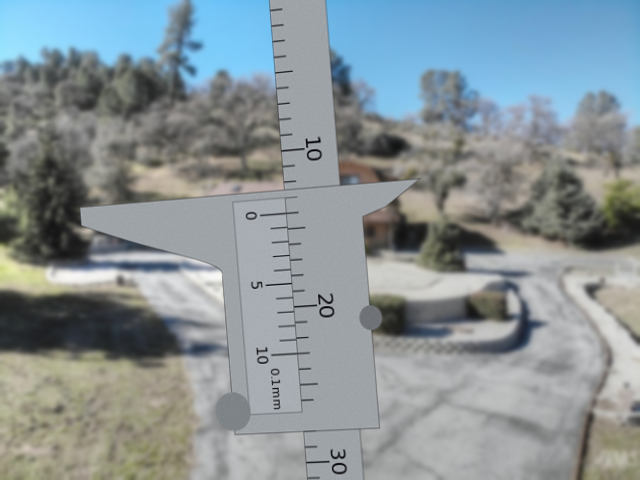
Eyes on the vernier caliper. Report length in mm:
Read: 14.0 mm
